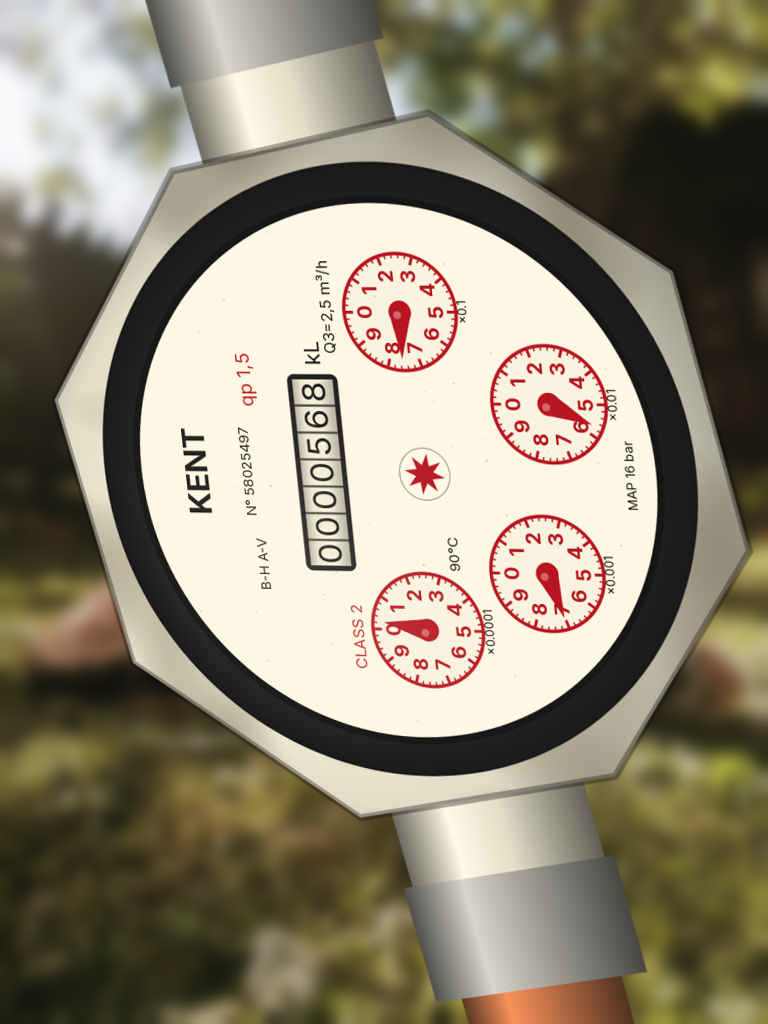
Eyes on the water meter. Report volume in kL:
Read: 568.7570 kL
